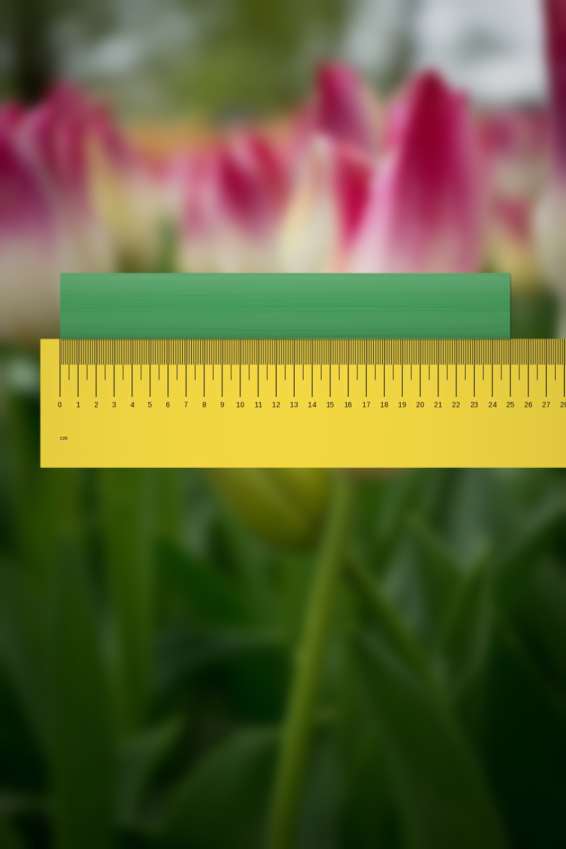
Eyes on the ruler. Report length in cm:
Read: 25 cm
